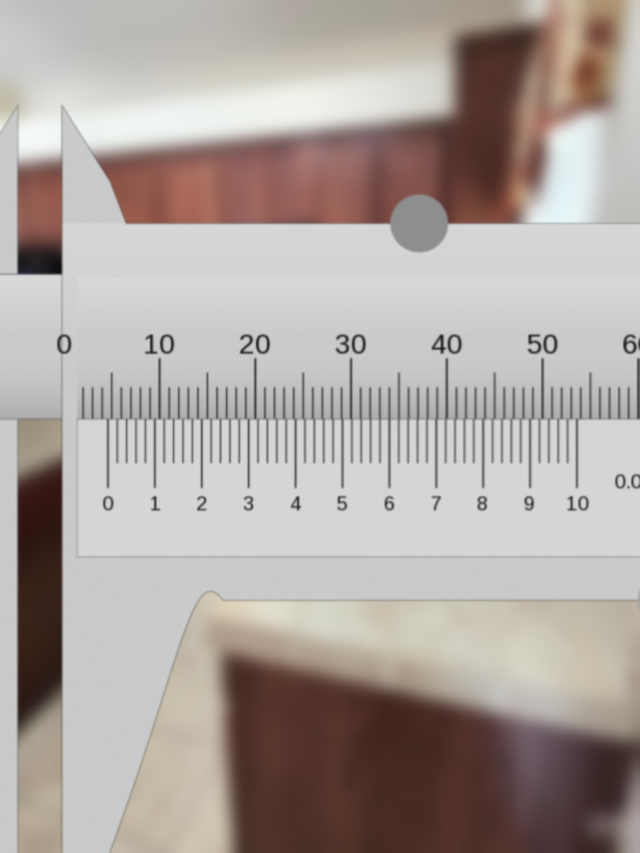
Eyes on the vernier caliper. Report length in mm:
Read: 4.6 mm
